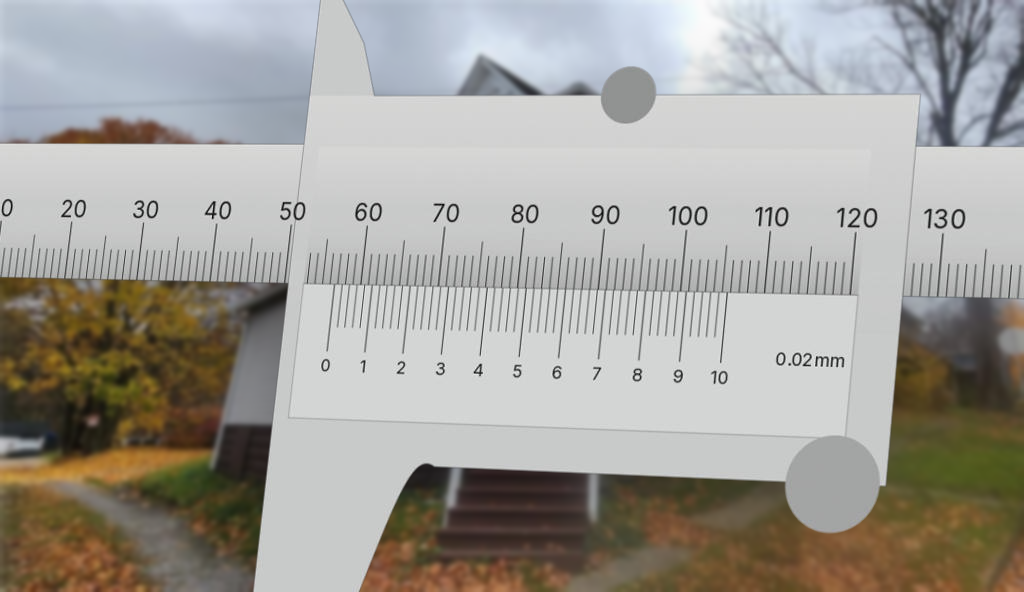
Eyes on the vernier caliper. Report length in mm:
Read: 56.6 mm
